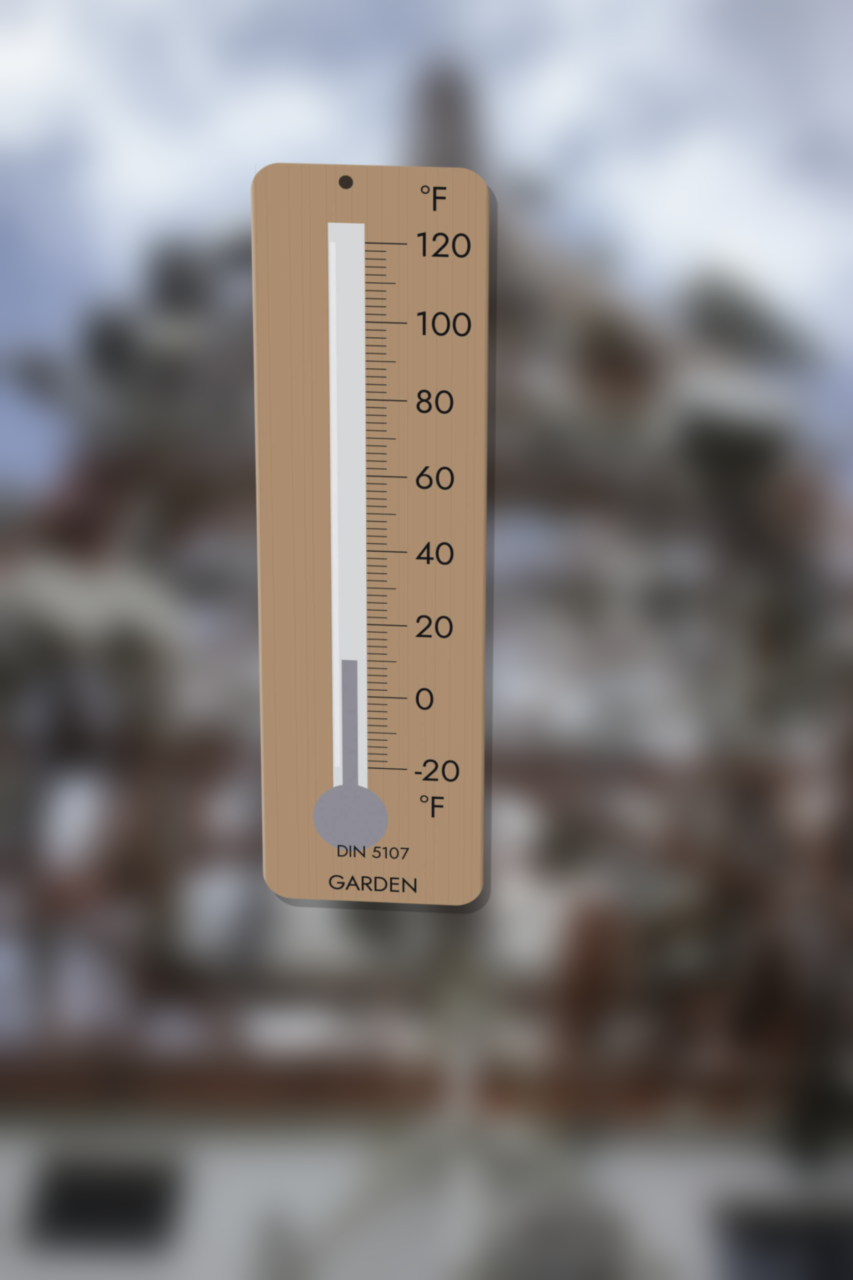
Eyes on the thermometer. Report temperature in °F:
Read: 10 °F
